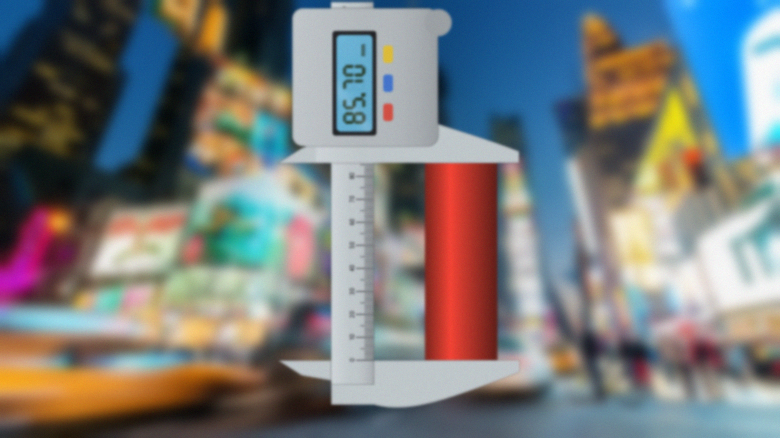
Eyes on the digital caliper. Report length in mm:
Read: 85.70 mm
